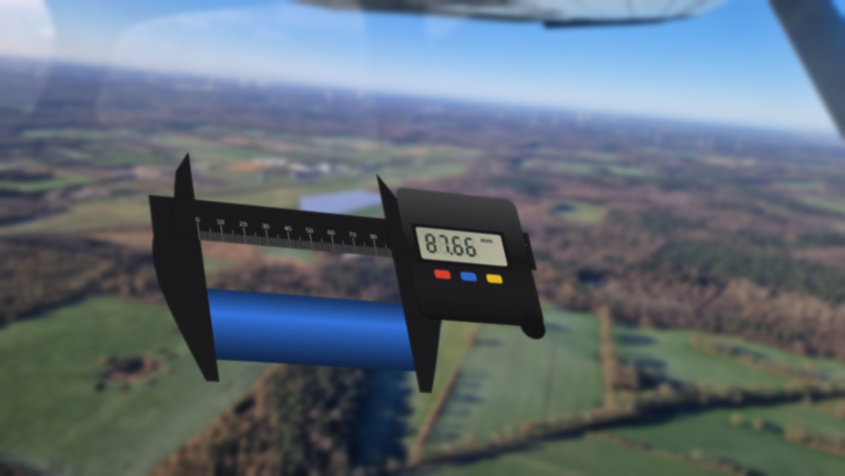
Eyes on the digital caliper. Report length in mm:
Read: 87.66 mm
